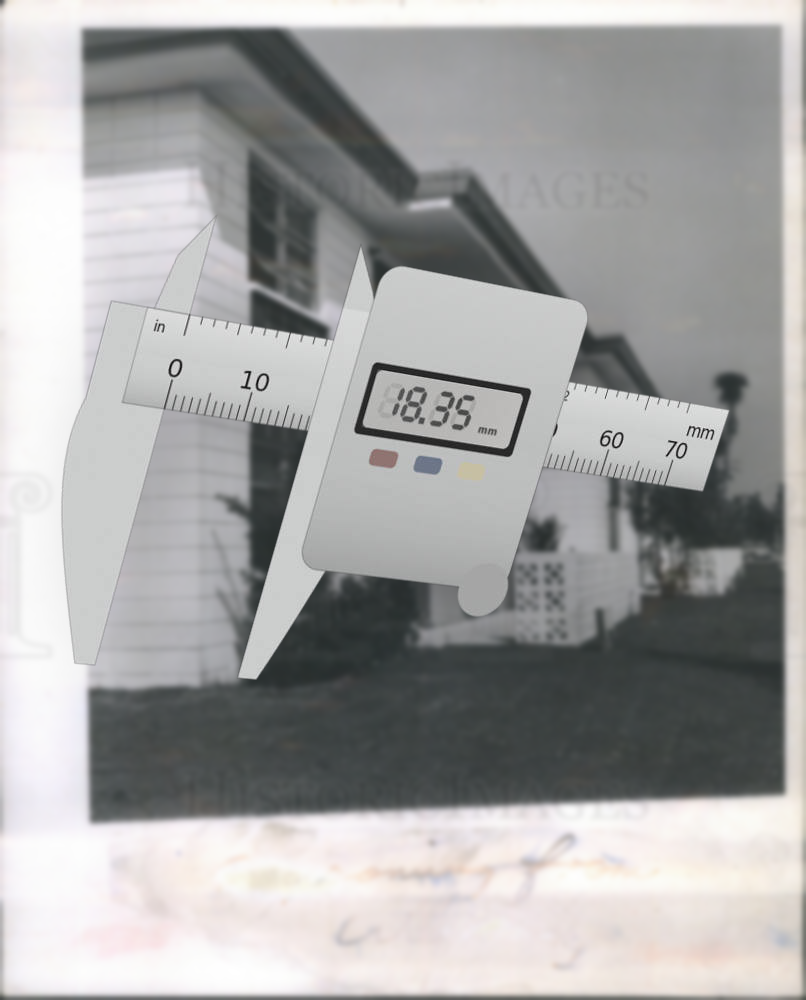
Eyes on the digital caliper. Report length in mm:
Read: 18.35 mm
